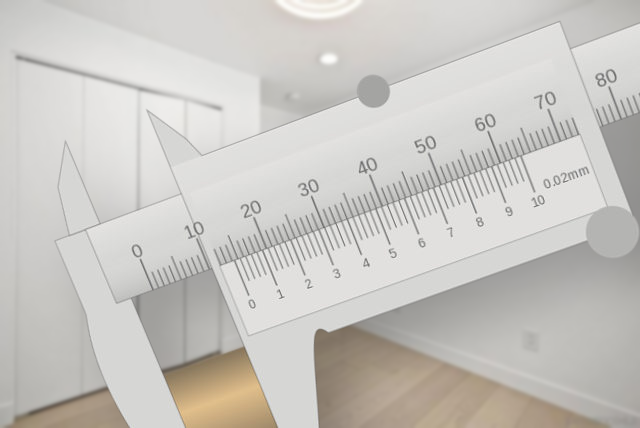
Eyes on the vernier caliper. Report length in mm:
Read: 14.4 mm
